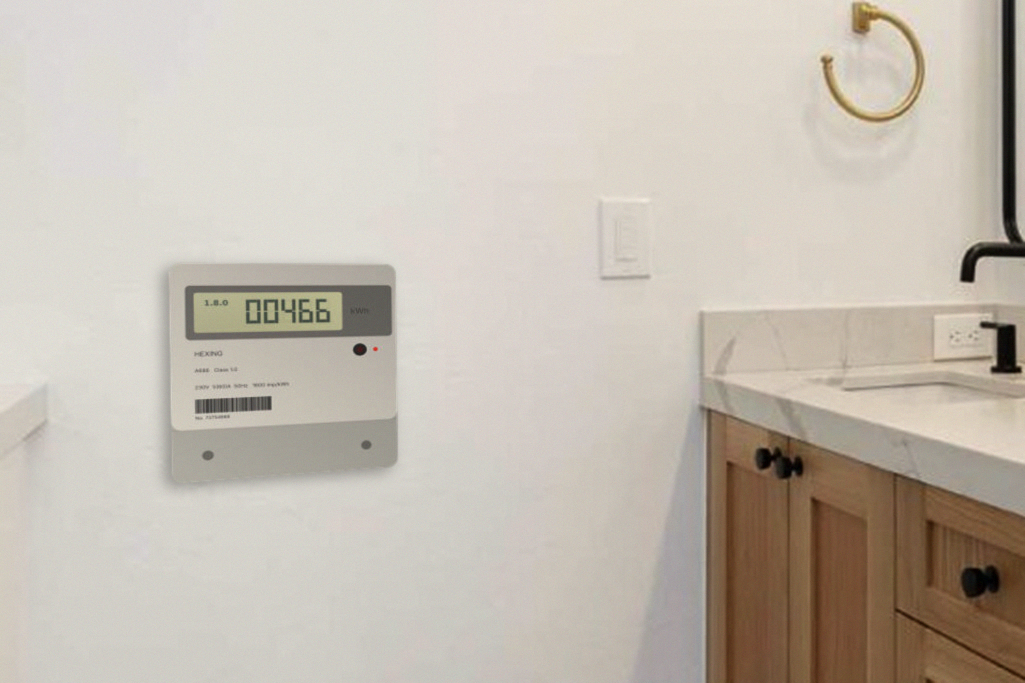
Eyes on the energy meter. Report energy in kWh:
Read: 466 kWh
